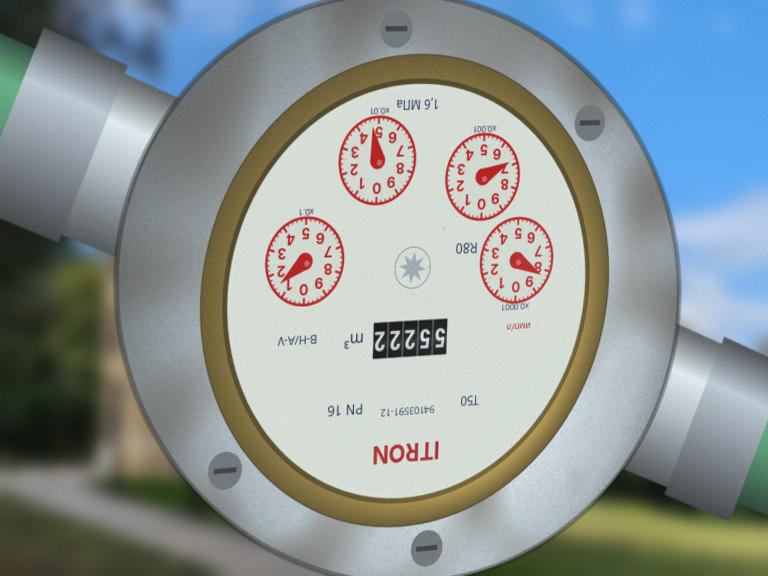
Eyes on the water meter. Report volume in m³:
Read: 55222.1468 m³
